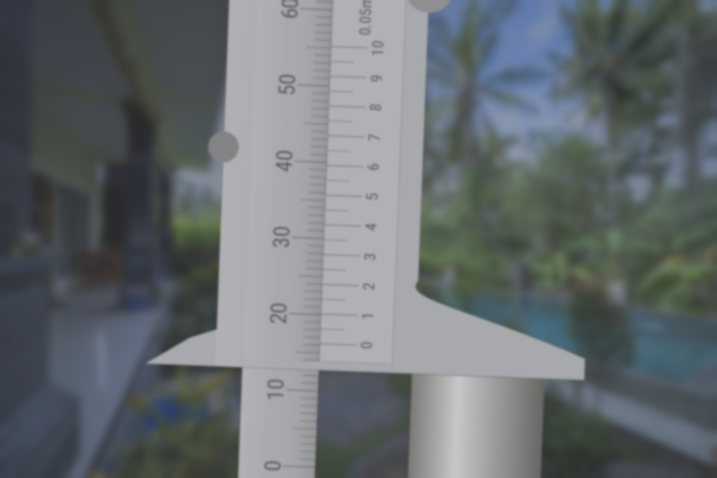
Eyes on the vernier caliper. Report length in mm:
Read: 16.2 mm
